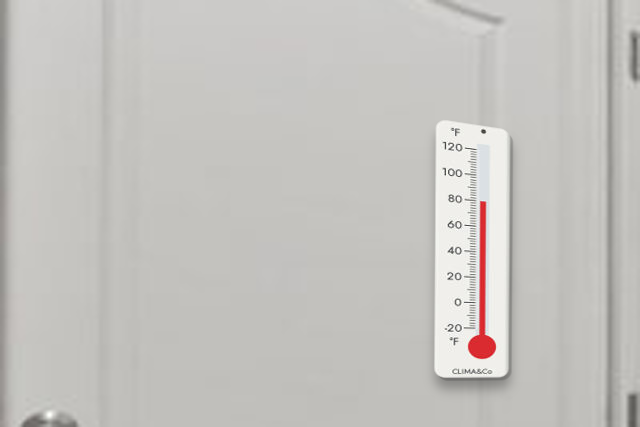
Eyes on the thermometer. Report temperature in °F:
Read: 80 °F
